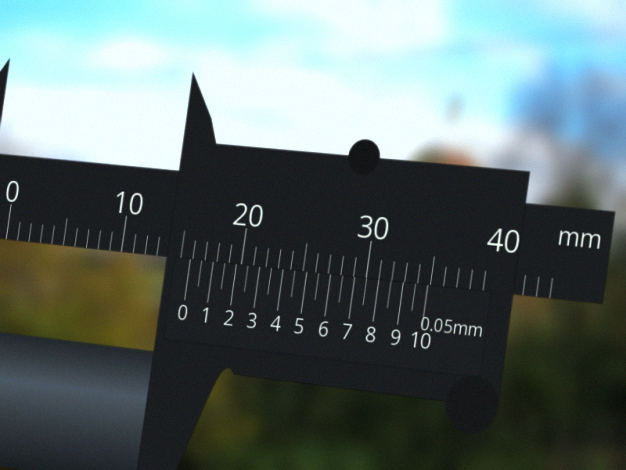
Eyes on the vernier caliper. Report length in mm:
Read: 15.8 mm
